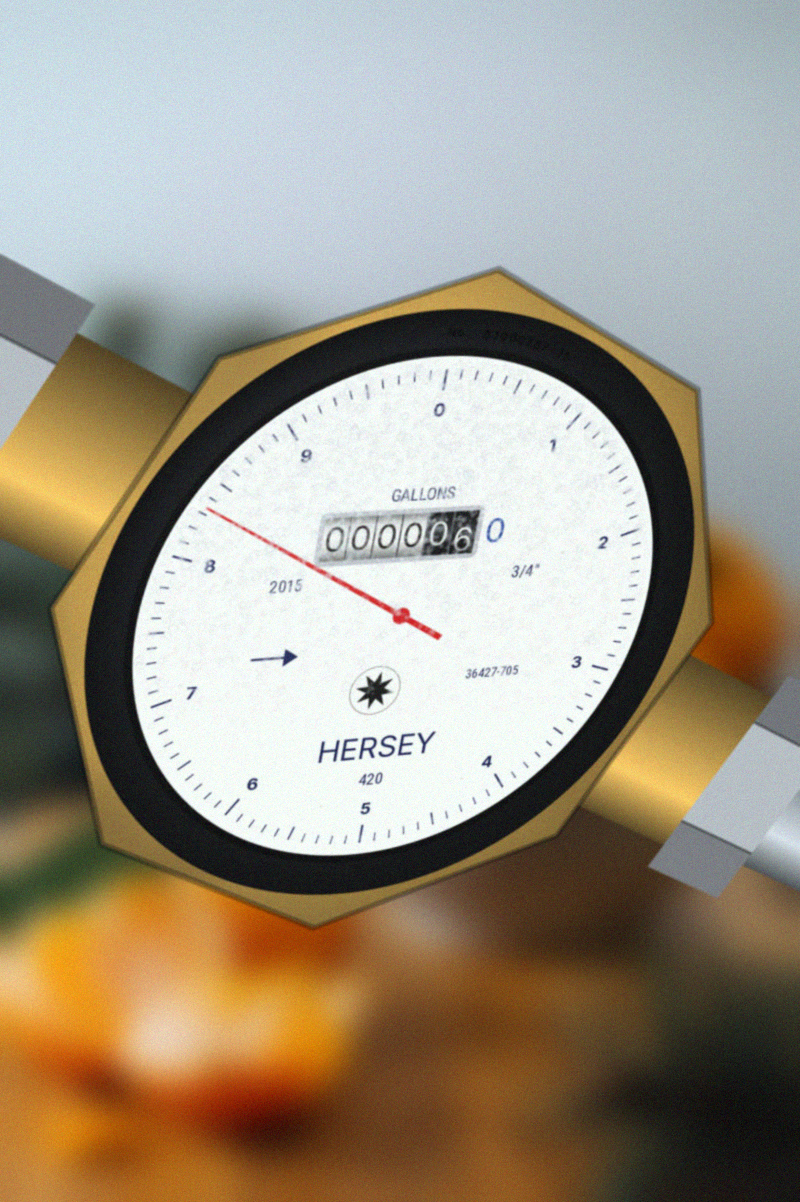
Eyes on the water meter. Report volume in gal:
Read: 58.3 gal
